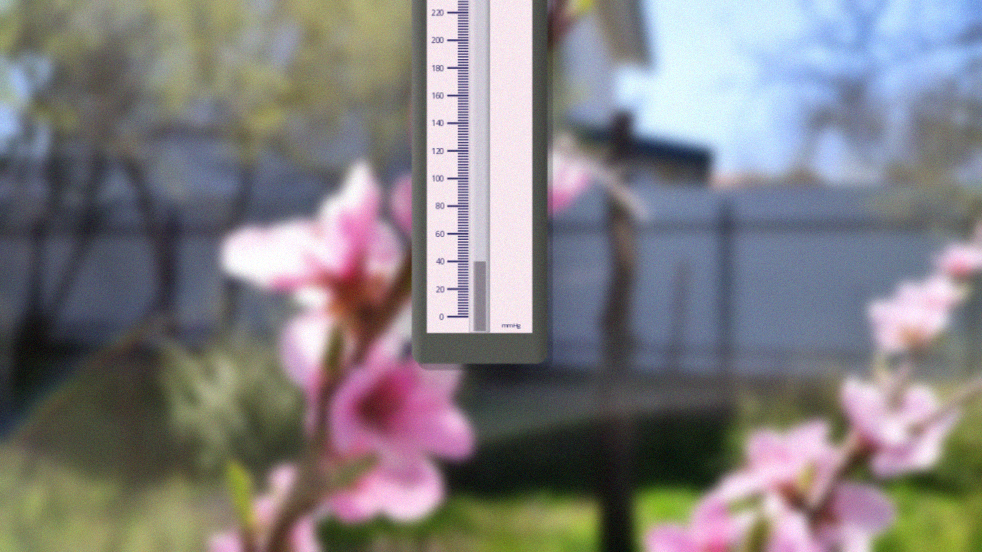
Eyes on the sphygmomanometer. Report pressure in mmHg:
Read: 40 mmHg
